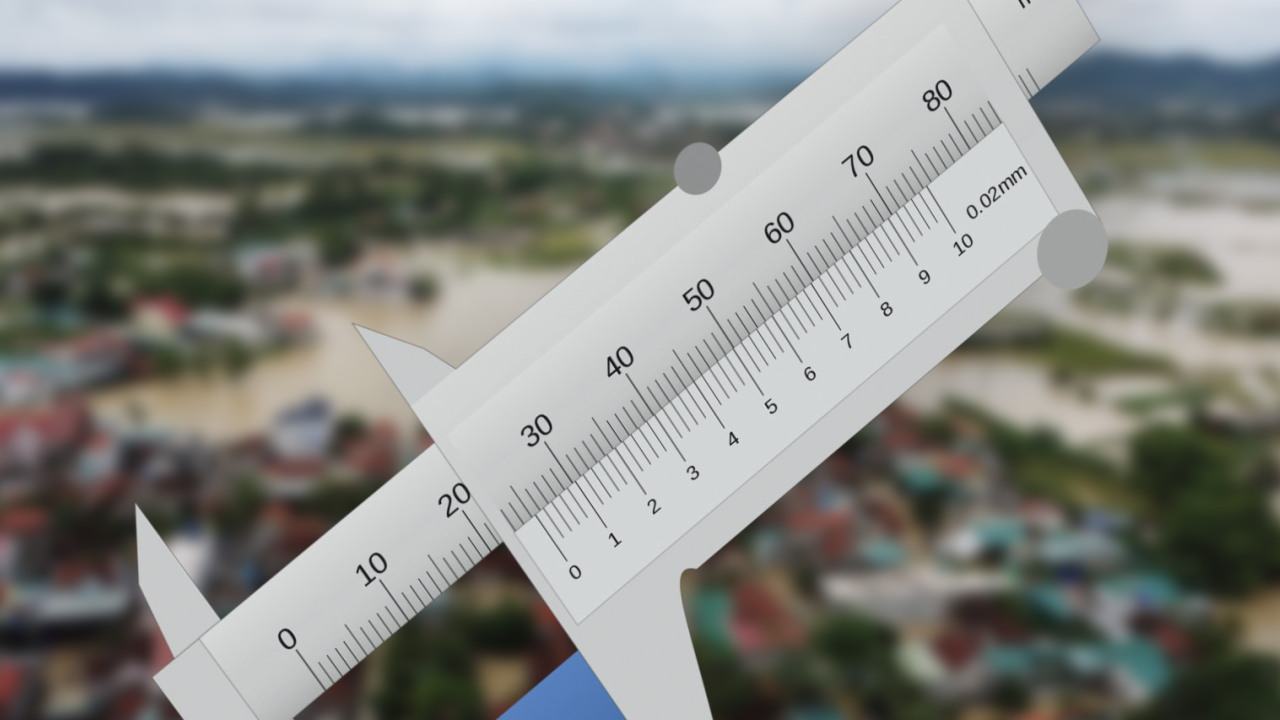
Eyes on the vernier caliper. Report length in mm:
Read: 25.4 mm
